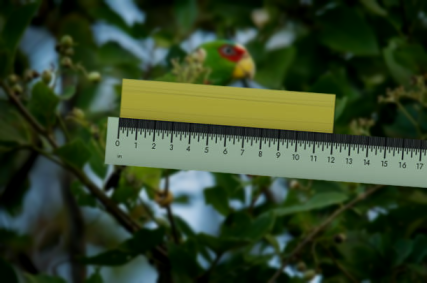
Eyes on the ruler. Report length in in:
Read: 12 in
